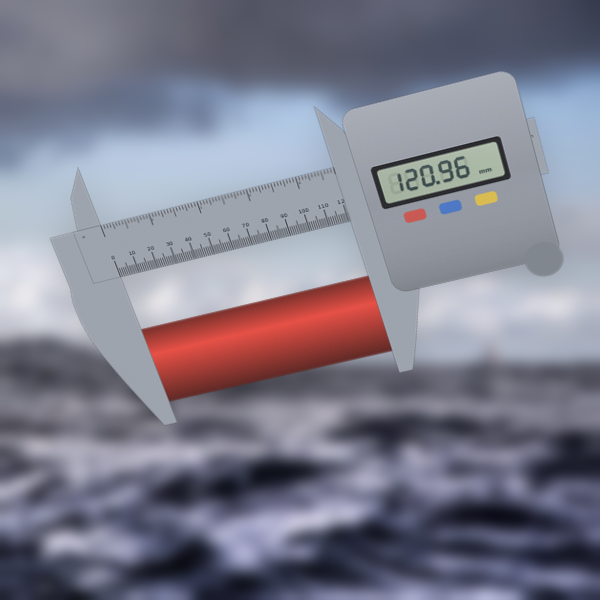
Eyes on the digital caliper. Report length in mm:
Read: 120.96 mm
